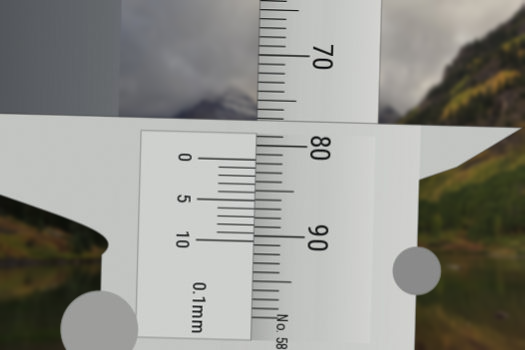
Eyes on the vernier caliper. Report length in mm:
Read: 81.6 mm
